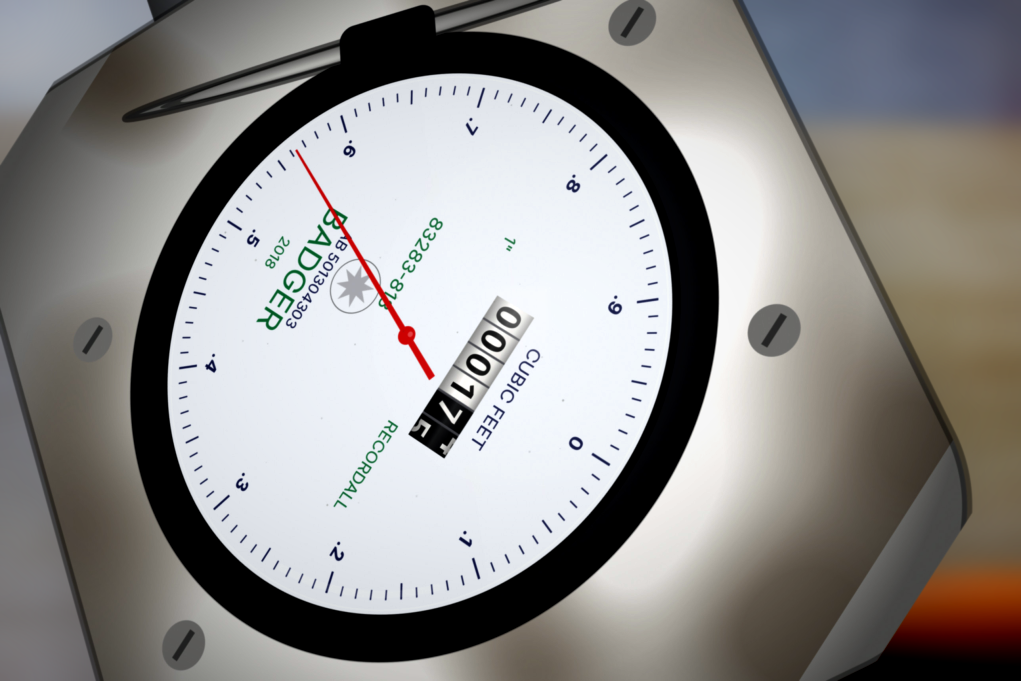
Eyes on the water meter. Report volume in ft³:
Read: 174.56 ft³
